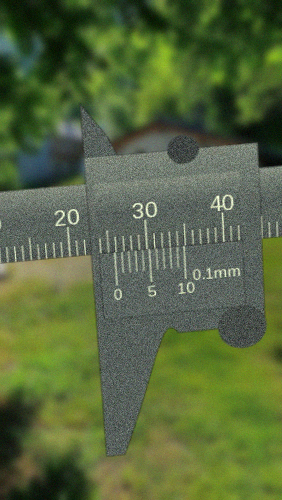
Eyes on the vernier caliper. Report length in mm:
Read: 25.8 mm
